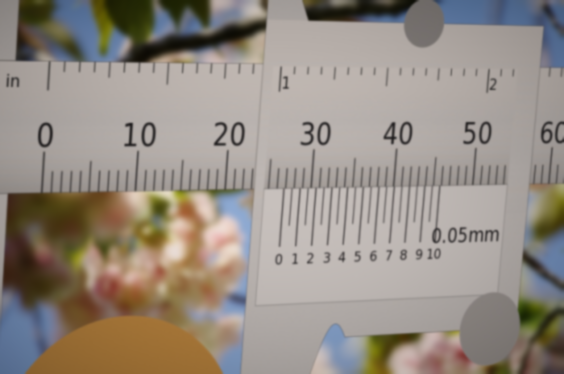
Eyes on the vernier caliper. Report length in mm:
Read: 26.8 mm
